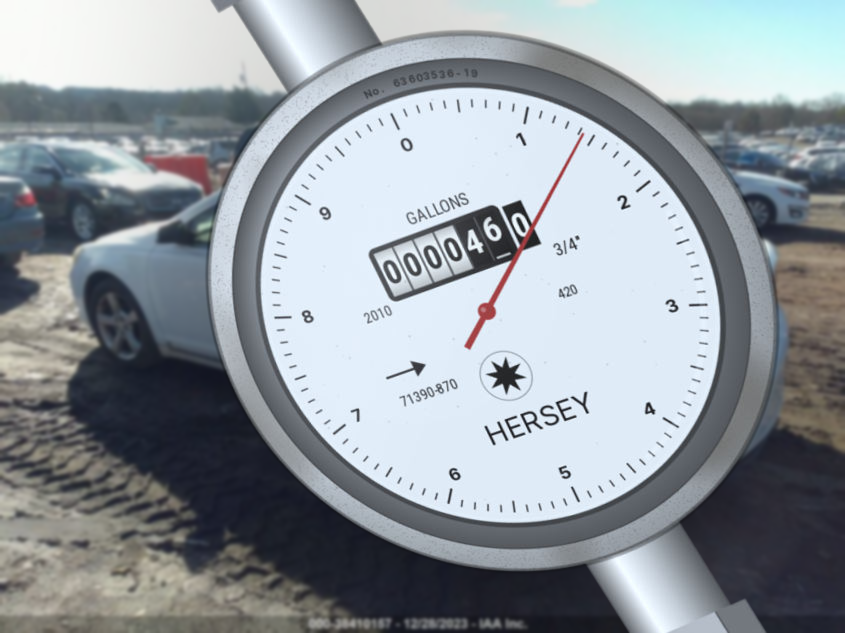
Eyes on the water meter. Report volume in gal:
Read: 461.4 gal
